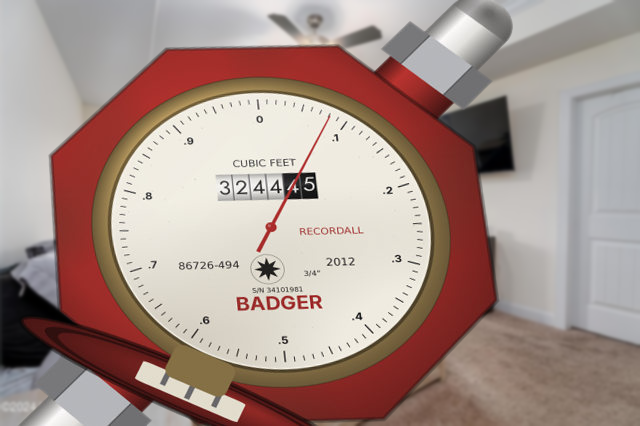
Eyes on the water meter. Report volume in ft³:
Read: 324445.08 ft³
